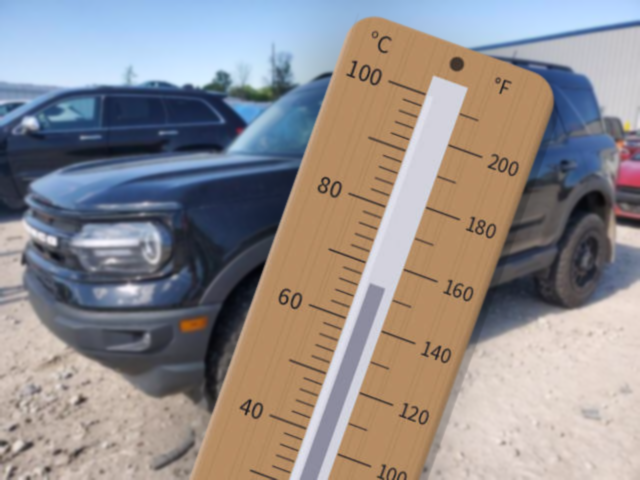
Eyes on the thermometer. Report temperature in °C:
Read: 67 °C
